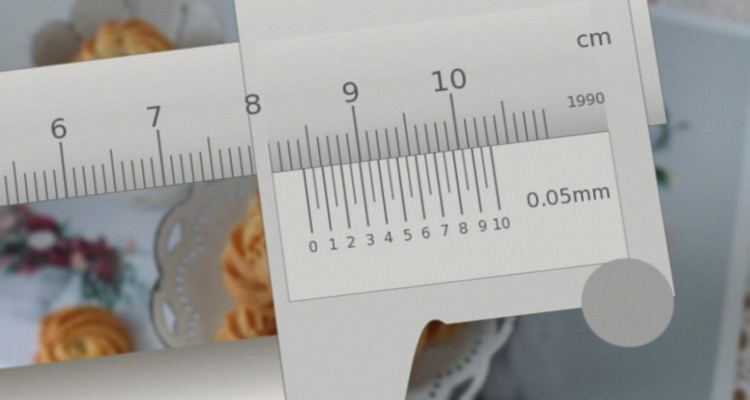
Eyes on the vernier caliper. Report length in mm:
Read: 84.2 mm
